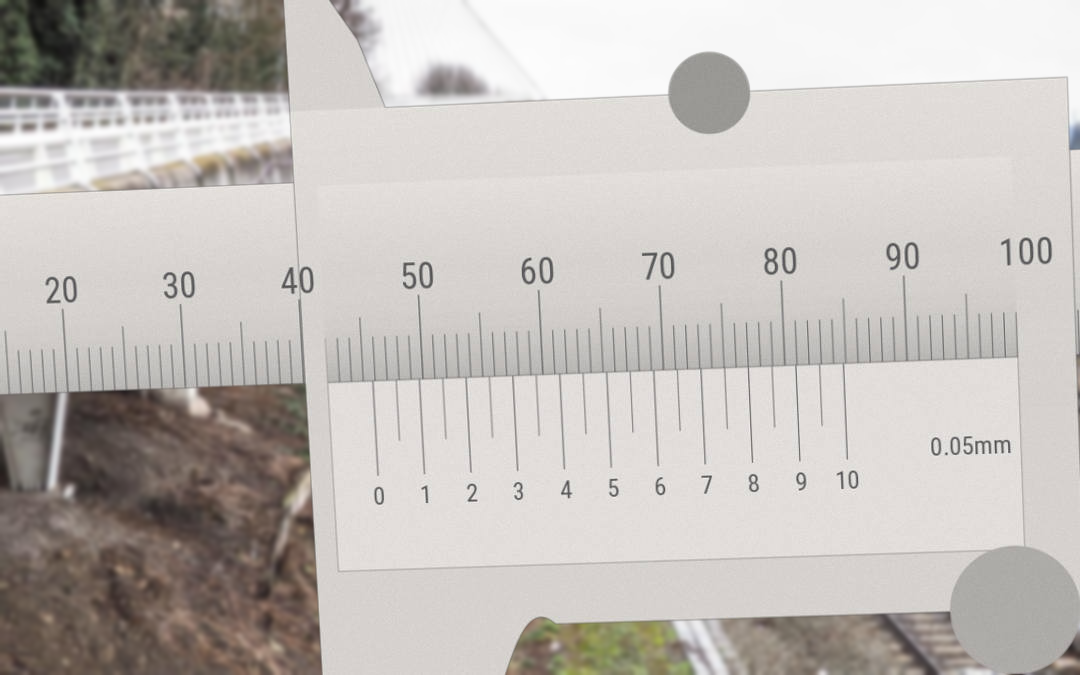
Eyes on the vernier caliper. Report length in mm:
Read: 45.8 mm
